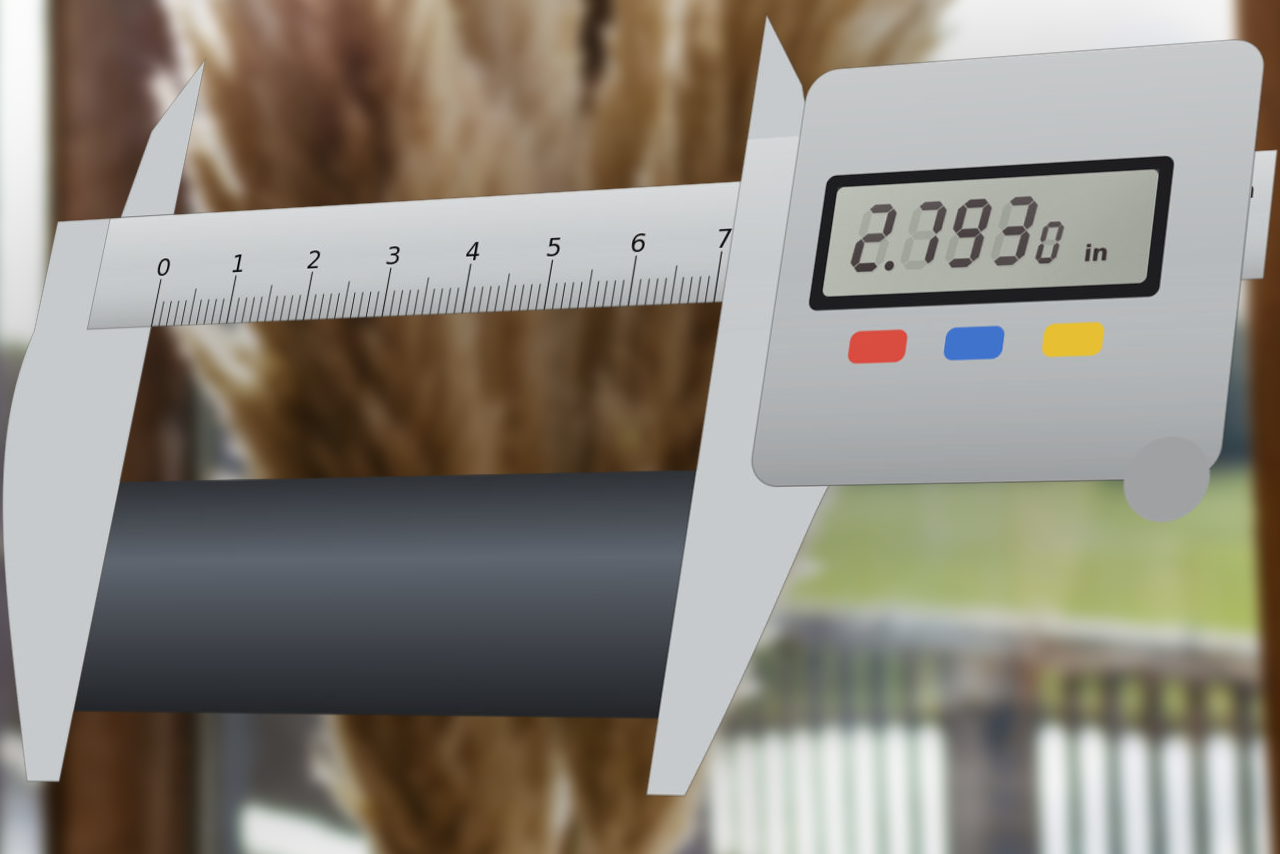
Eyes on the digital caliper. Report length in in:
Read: 2.7930 in
